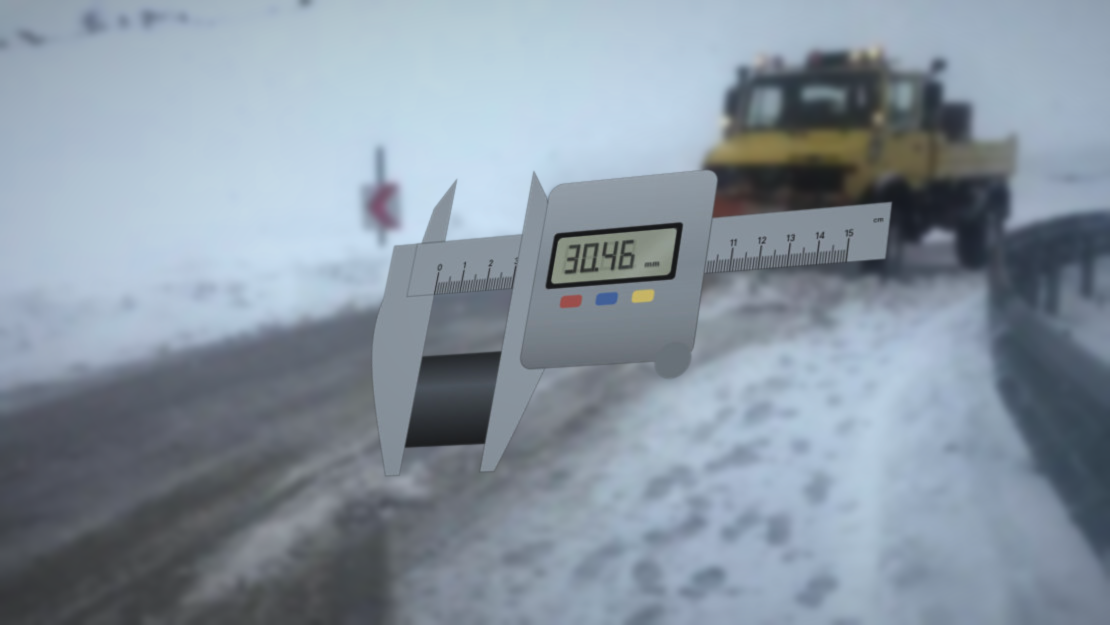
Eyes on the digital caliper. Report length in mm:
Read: 30.46 mm
